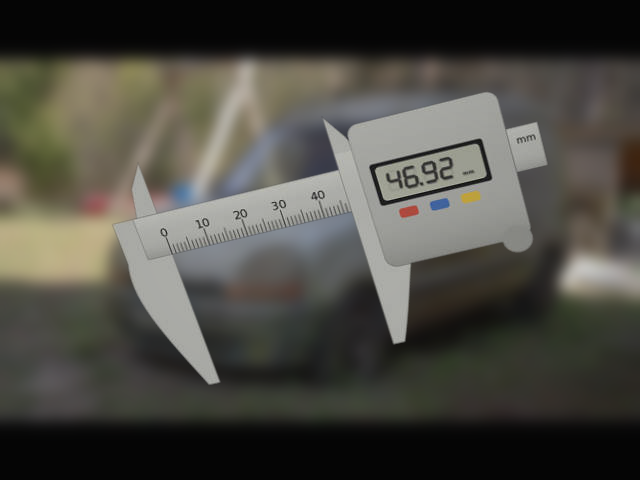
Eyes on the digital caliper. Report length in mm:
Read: 46.92 mm
